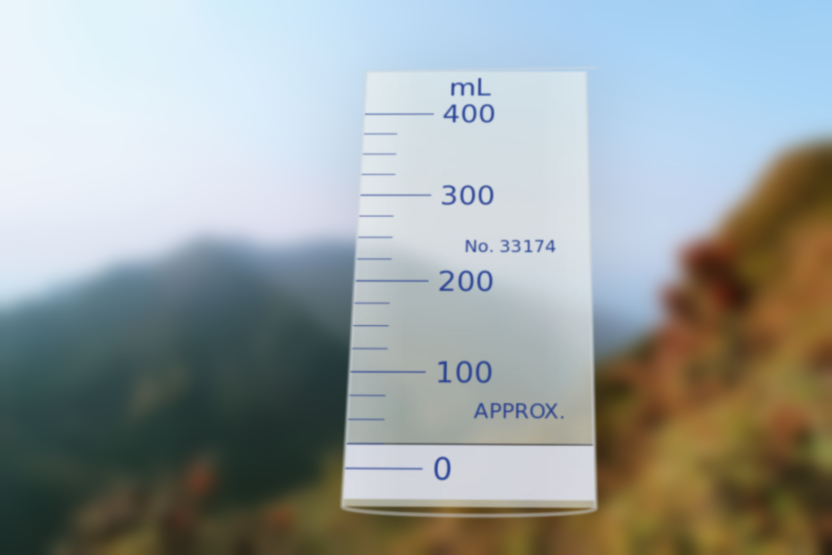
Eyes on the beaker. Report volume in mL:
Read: 25 mL
